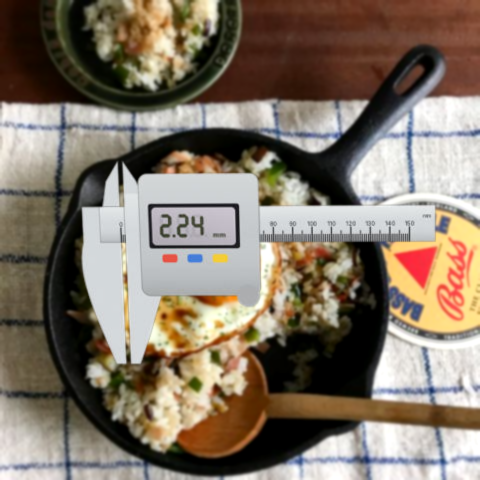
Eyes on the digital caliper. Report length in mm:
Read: 2.24 mm
